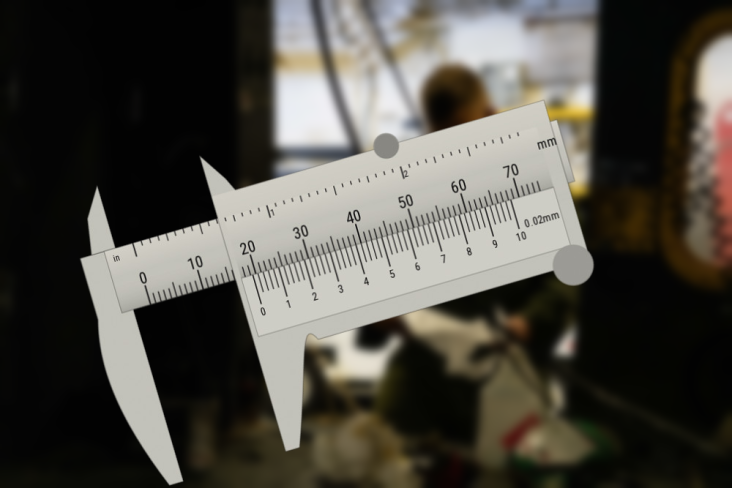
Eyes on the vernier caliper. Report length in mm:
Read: 19.4 mm
